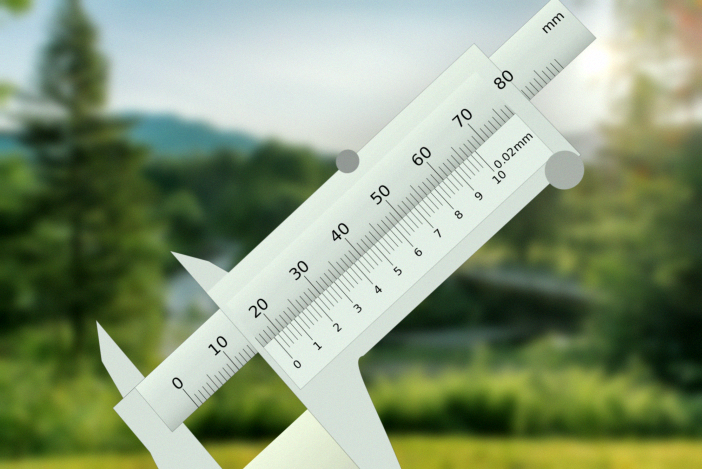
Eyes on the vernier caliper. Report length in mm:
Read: 18.6 mm
